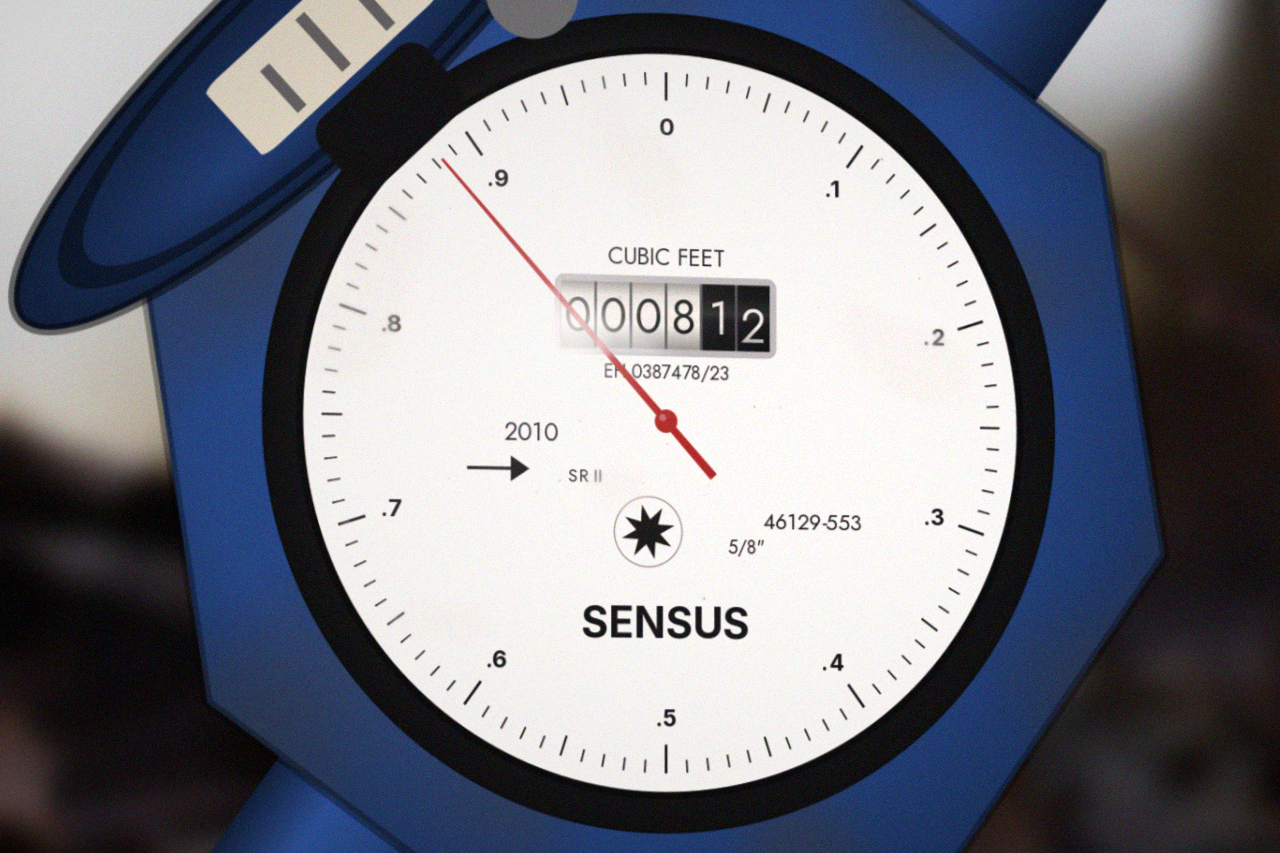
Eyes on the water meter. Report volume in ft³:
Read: 811.88 ft³
